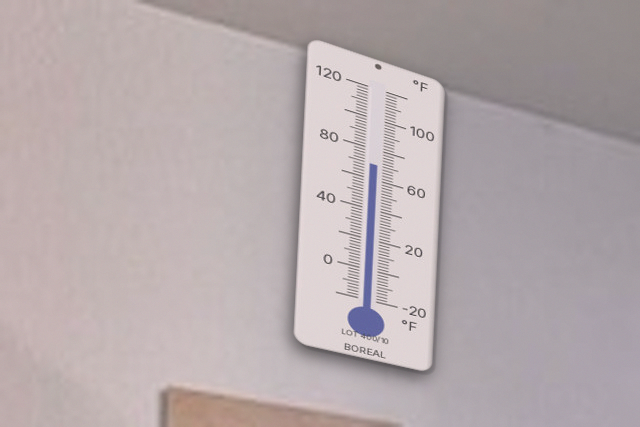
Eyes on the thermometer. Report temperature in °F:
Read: 70 °F
